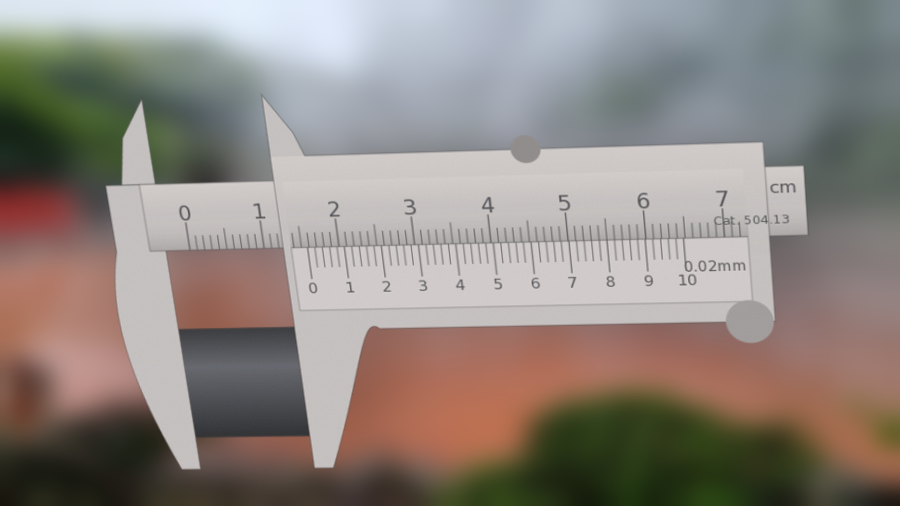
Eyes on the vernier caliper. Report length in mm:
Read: 15.8 mm
